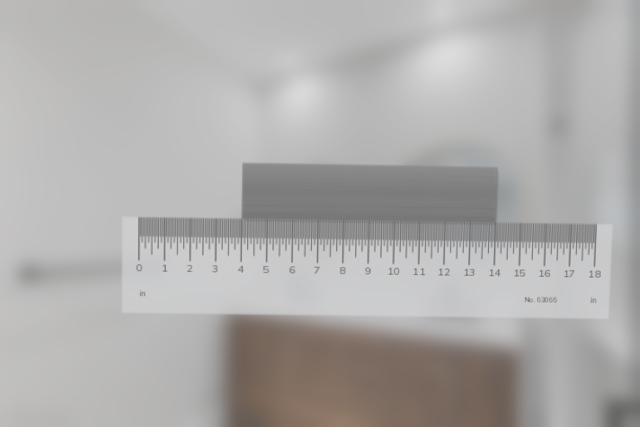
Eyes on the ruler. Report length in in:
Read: 10 in
